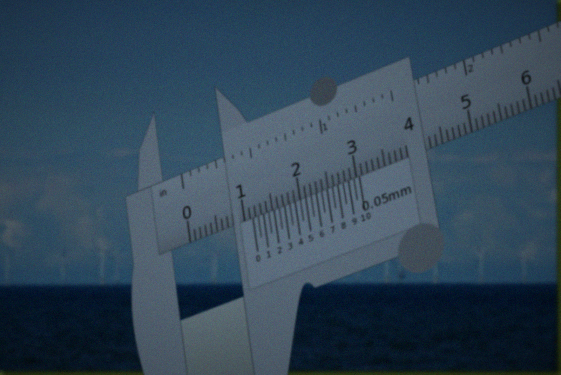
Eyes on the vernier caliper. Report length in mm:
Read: 11.5 mm
